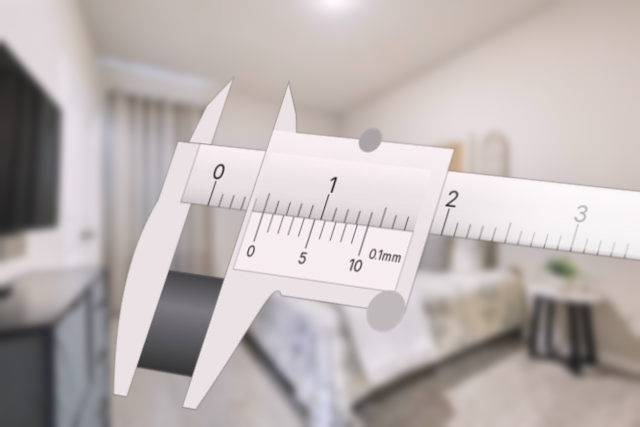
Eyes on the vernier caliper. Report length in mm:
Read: 5.0 mm
